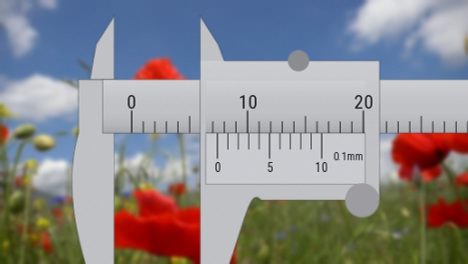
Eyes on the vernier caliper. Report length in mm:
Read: 7.4 mm
